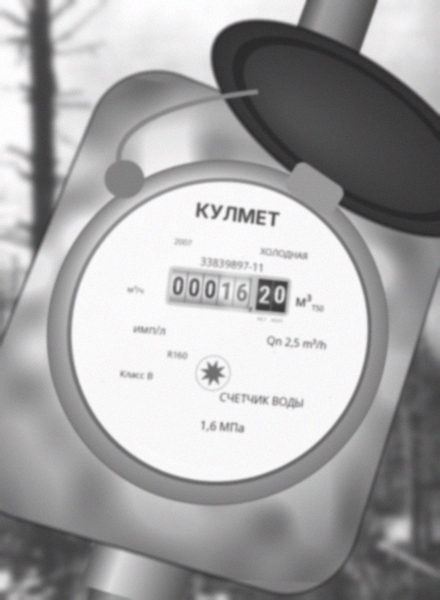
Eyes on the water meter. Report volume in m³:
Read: 16.20 m³
